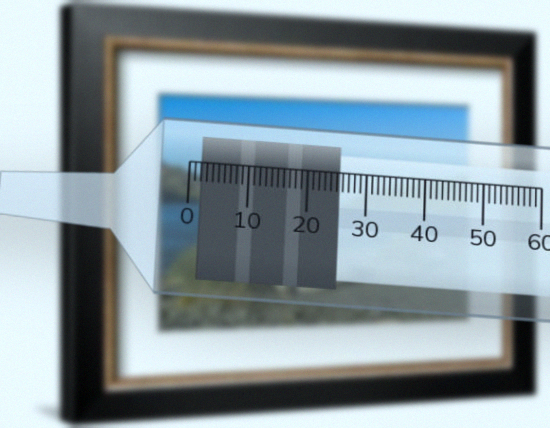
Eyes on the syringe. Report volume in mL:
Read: 2 mL
